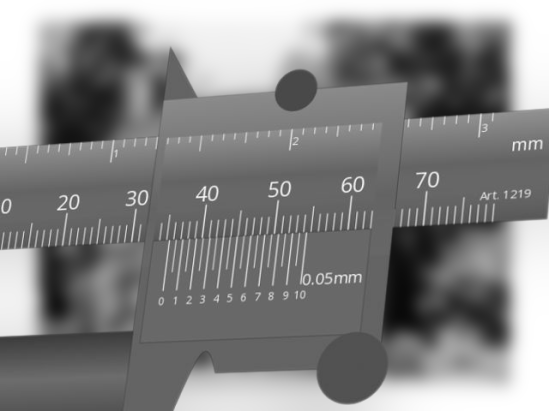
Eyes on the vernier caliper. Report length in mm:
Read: 35.4 mm
